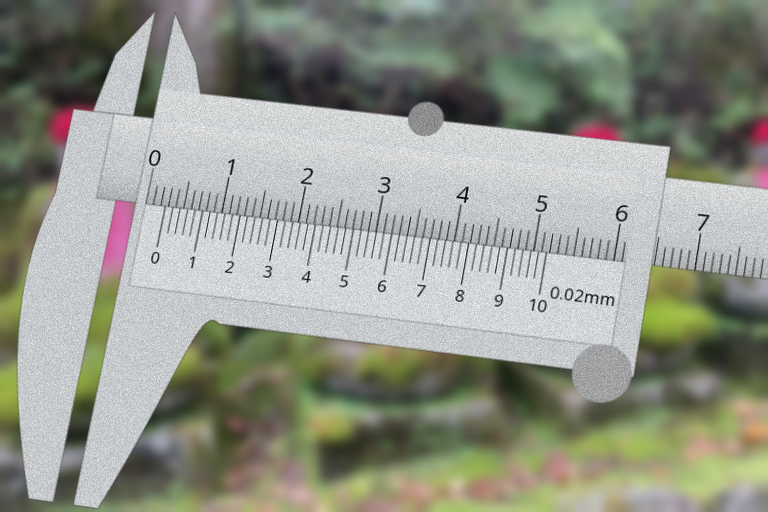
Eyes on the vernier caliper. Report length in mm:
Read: 2.6 mm
